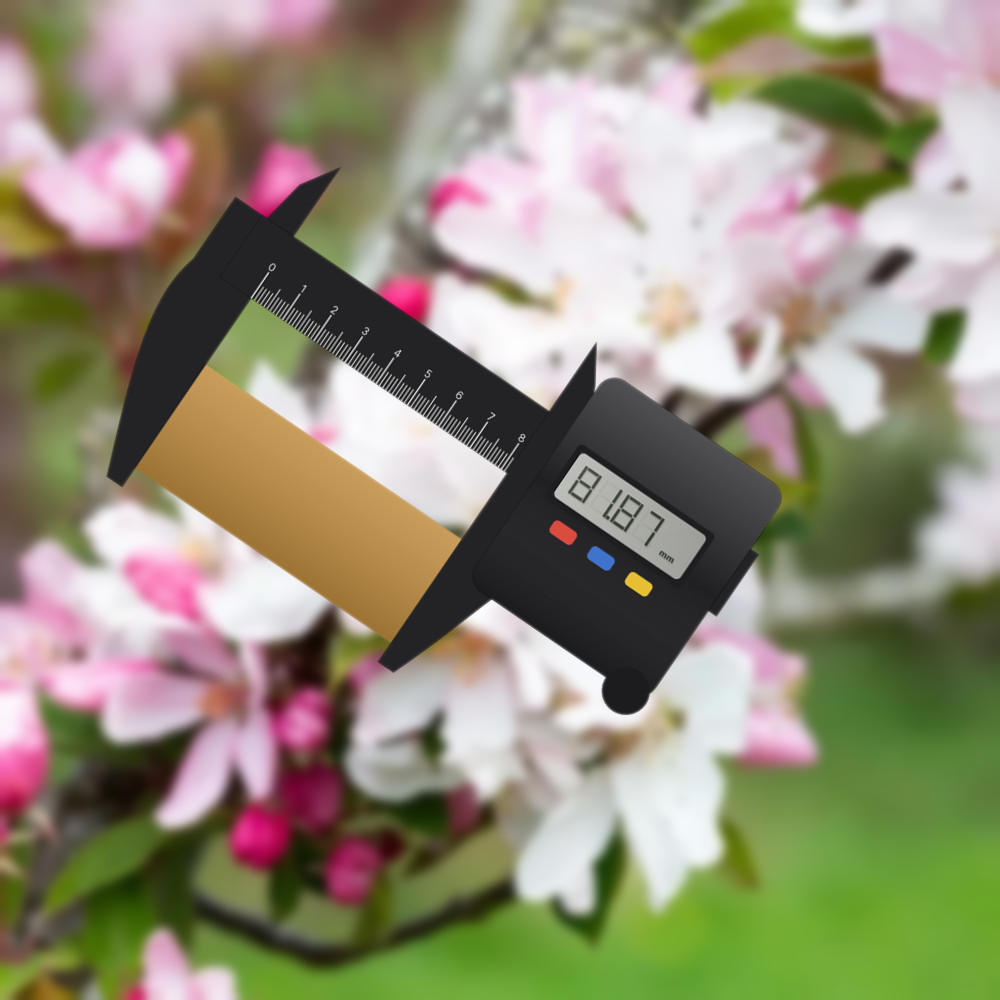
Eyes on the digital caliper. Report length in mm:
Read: 81.87 mm
